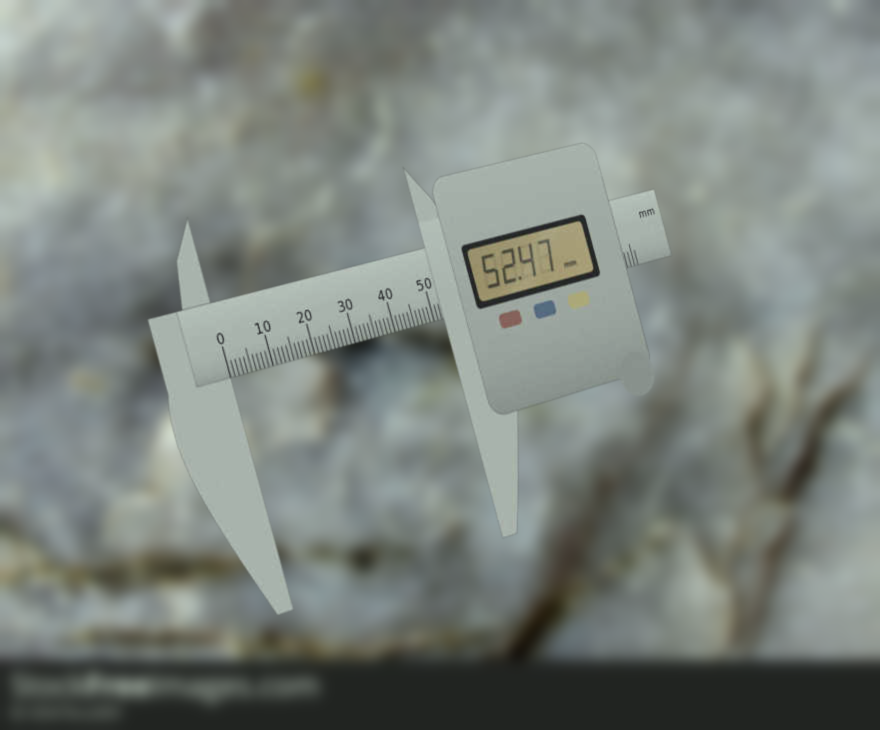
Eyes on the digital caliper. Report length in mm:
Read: 52.47 mm
